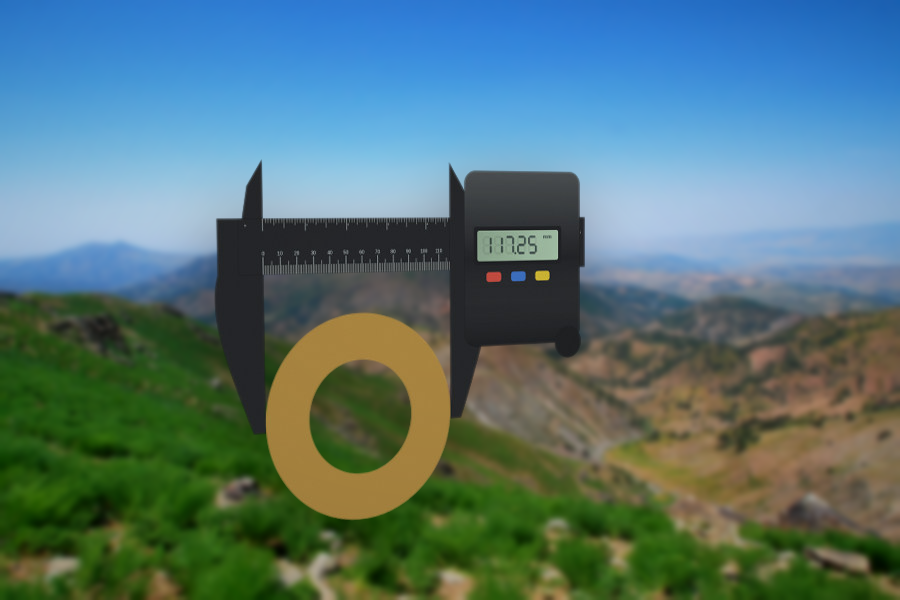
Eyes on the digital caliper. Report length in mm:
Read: 117.25 mm
